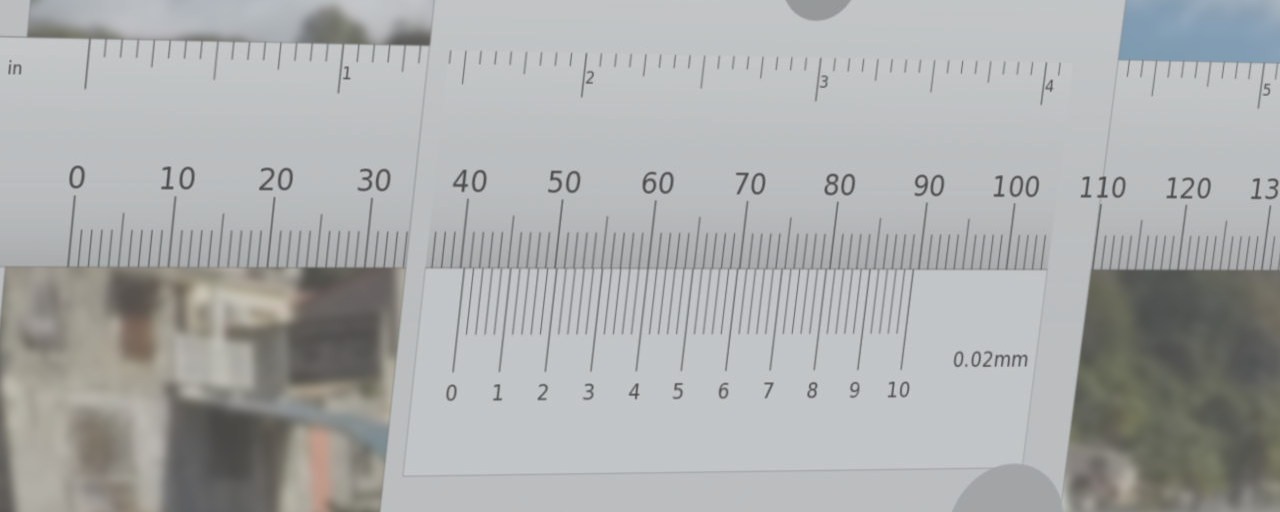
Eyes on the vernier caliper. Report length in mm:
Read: 40.4 mm
